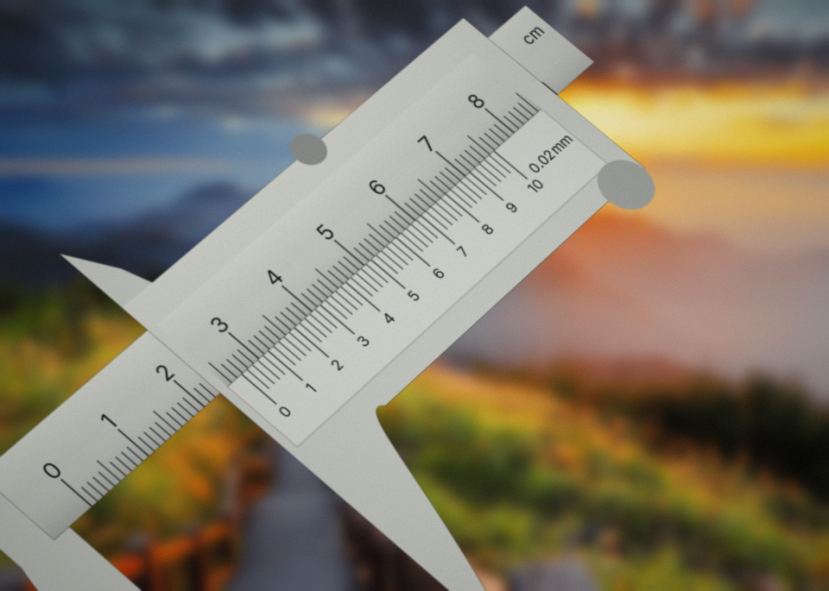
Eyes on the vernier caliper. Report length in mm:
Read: 26.8 mm
